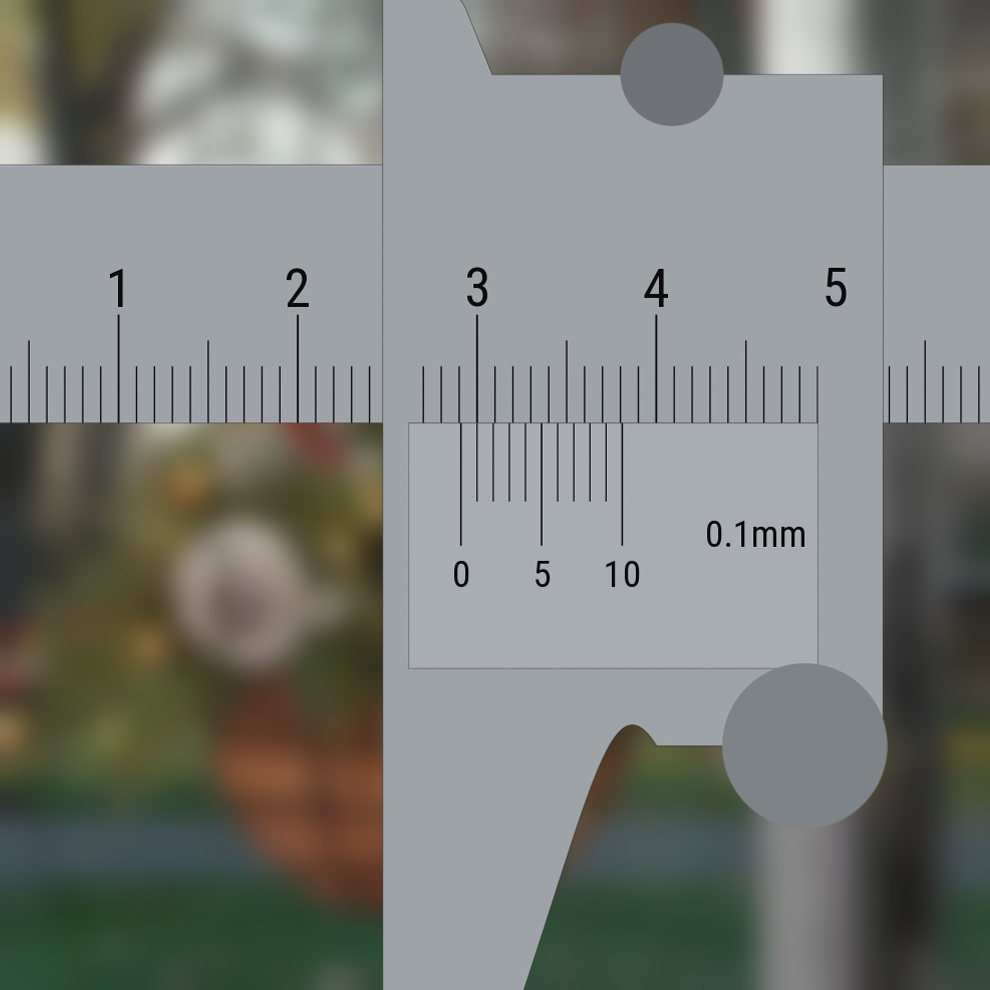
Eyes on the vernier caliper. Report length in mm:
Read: 29.1 mm
